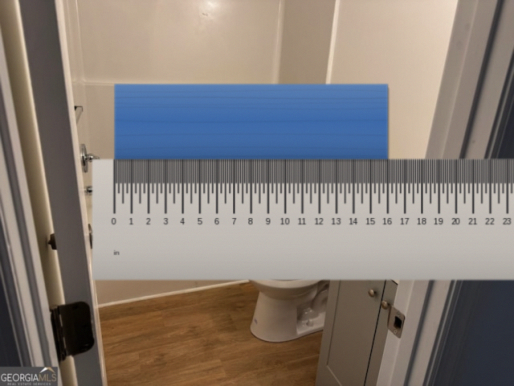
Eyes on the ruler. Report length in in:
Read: 16 in
